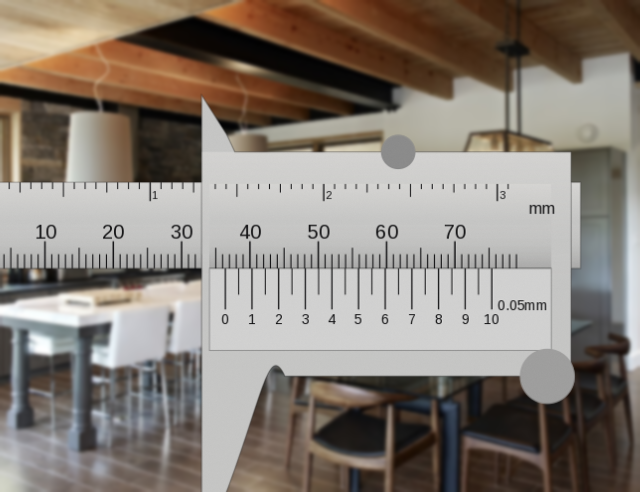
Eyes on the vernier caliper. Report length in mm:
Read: 36.4 mm
